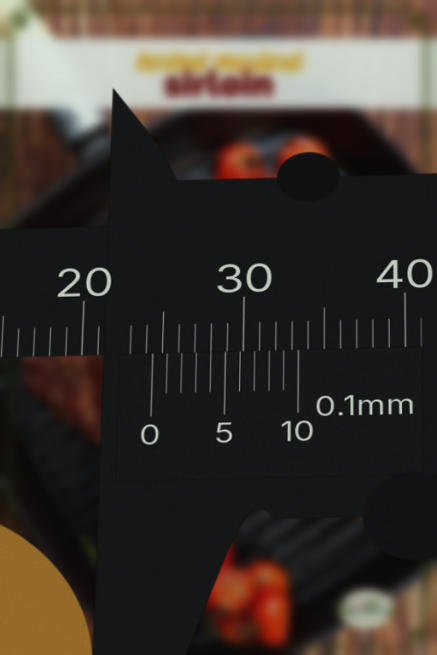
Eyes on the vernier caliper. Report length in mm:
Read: 24.4 mm
